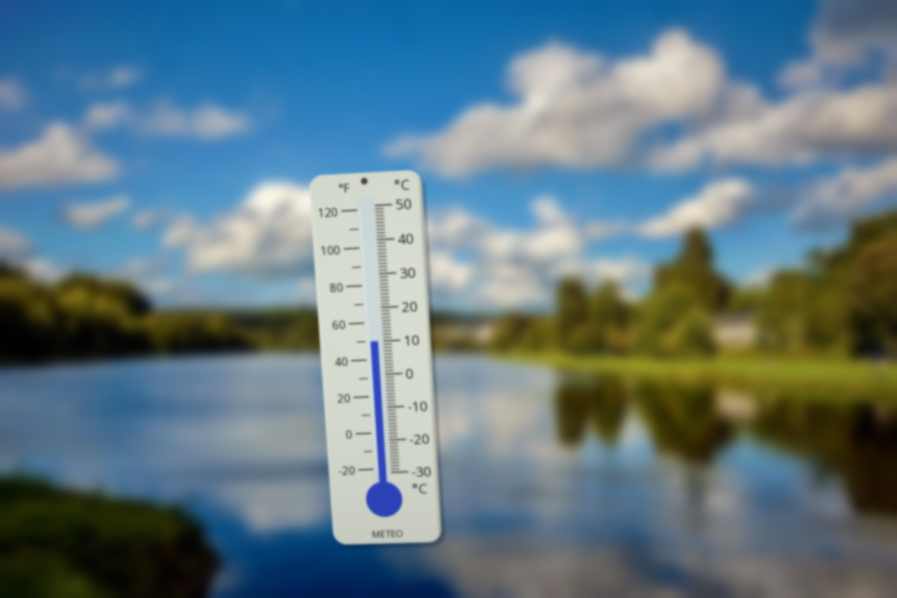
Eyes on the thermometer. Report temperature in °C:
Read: 10 °C
